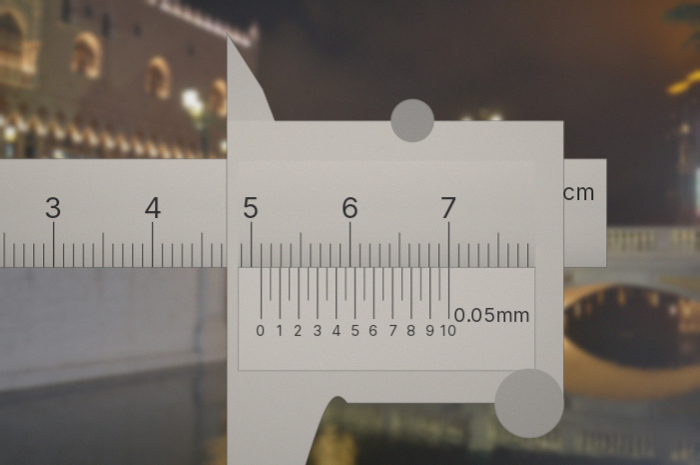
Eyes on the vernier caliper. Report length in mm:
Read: 51.0 mm
